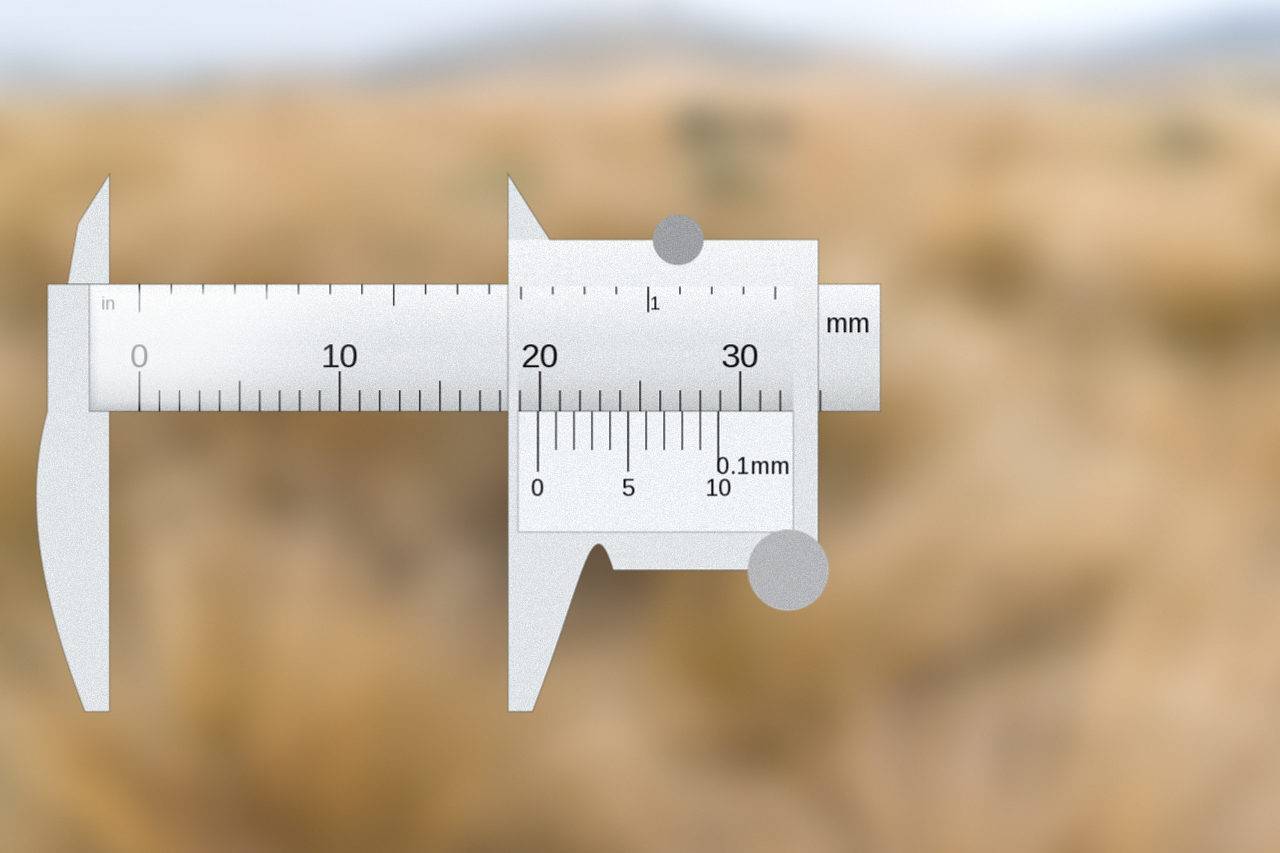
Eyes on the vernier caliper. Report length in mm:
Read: 19.9 mm
